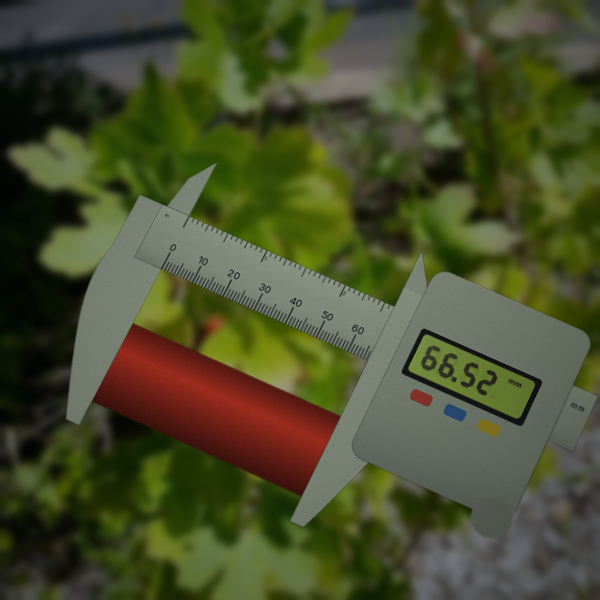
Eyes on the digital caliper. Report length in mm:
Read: 66.52 mm
